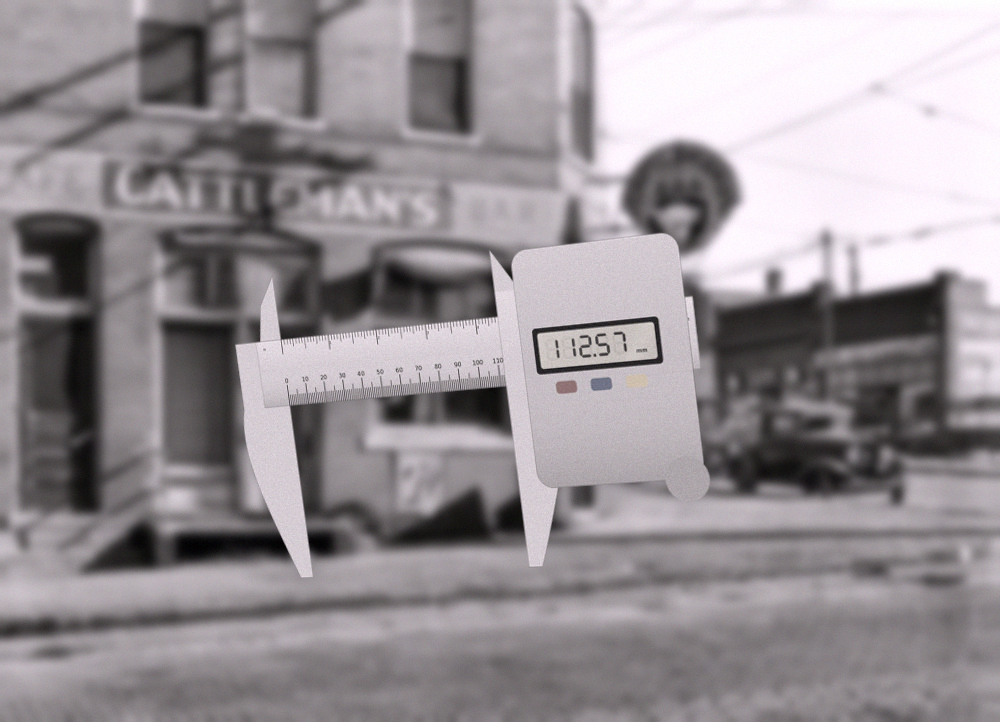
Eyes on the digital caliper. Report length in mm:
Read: 112.57 mm
